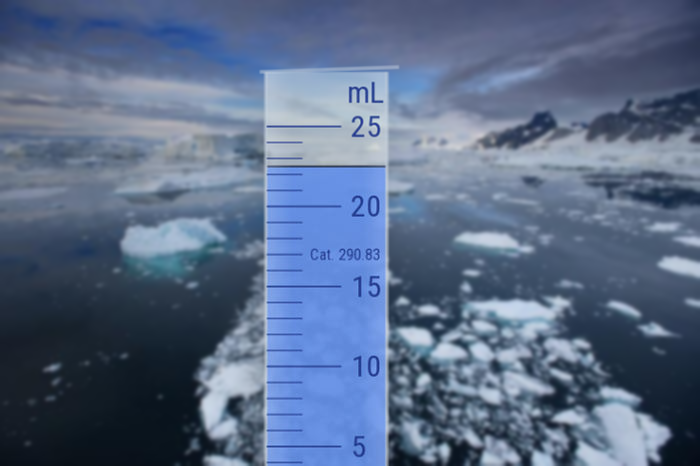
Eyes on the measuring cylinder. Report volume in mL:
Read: 22.5 mL
